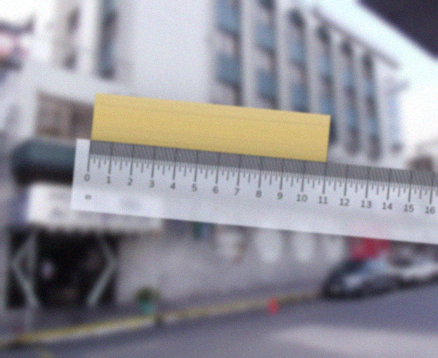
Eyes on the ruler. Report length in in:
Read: 11 in
